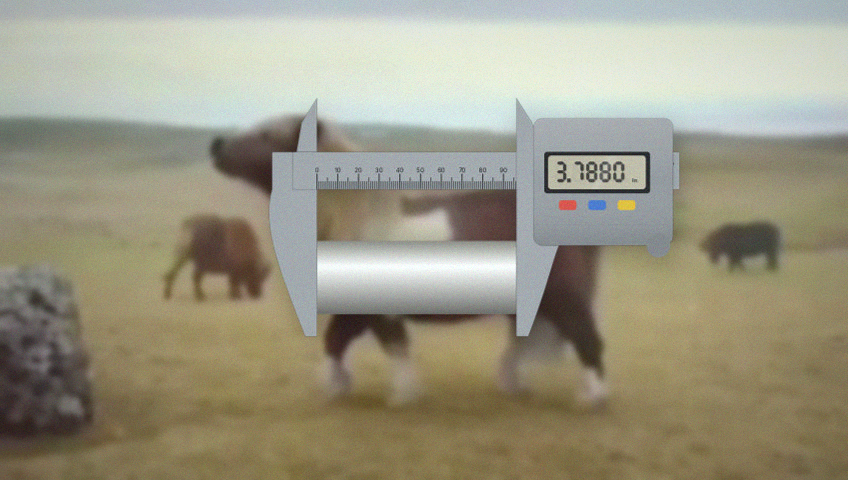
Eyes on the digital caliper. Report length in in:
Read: 3.7880 in
